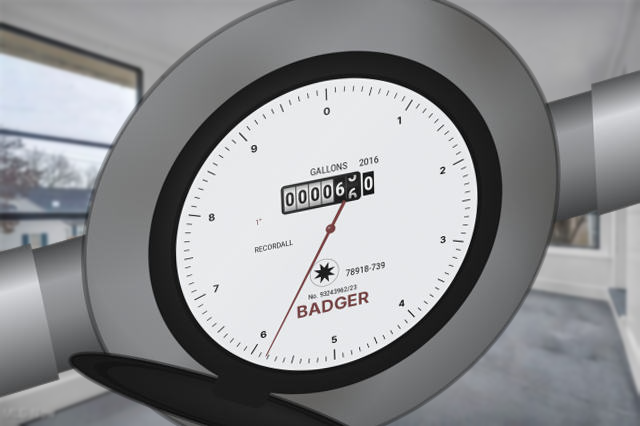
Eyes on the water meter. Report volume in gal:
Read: 655.8 gal
